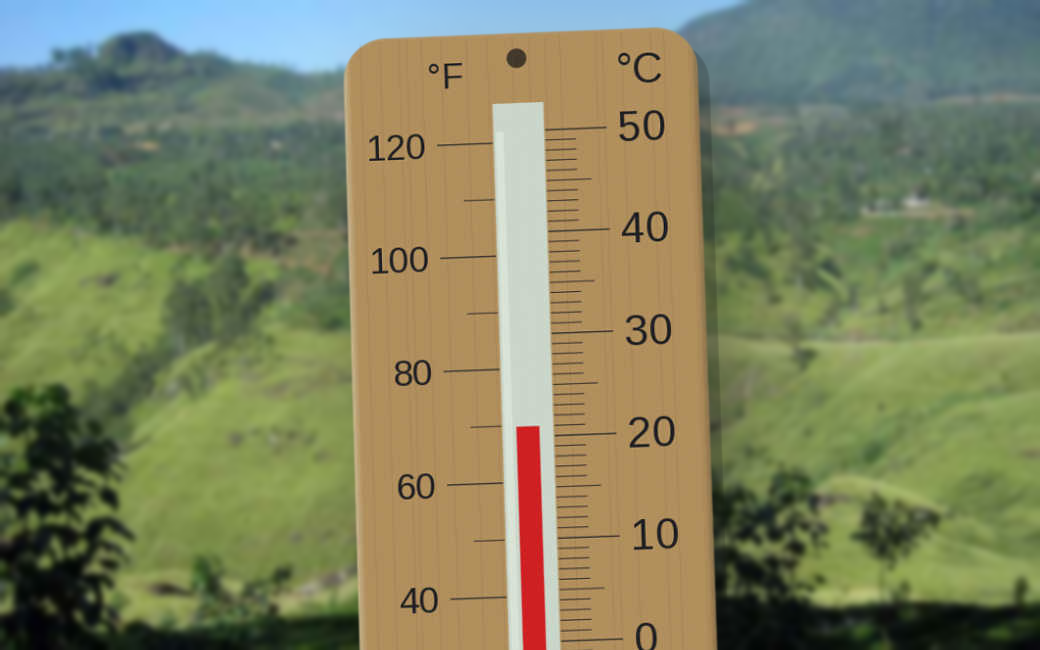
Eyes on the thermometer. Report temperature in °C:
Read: 21 °C
